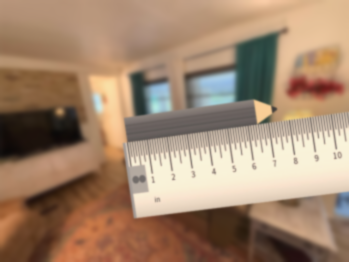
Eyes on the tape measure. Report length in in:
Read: 7.5 in
